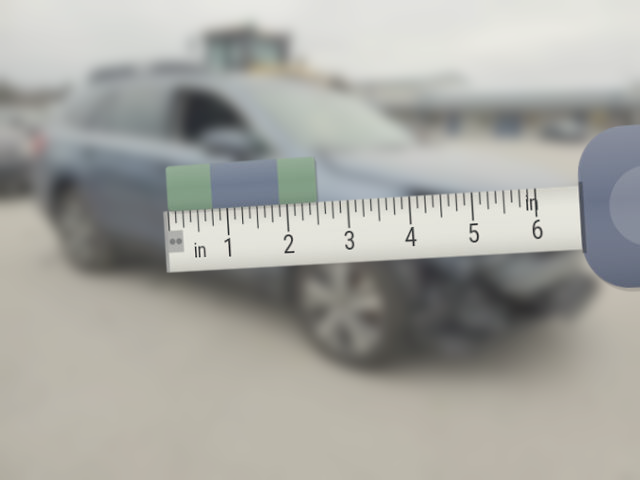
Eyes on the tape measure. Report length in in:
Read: 2.5 in
